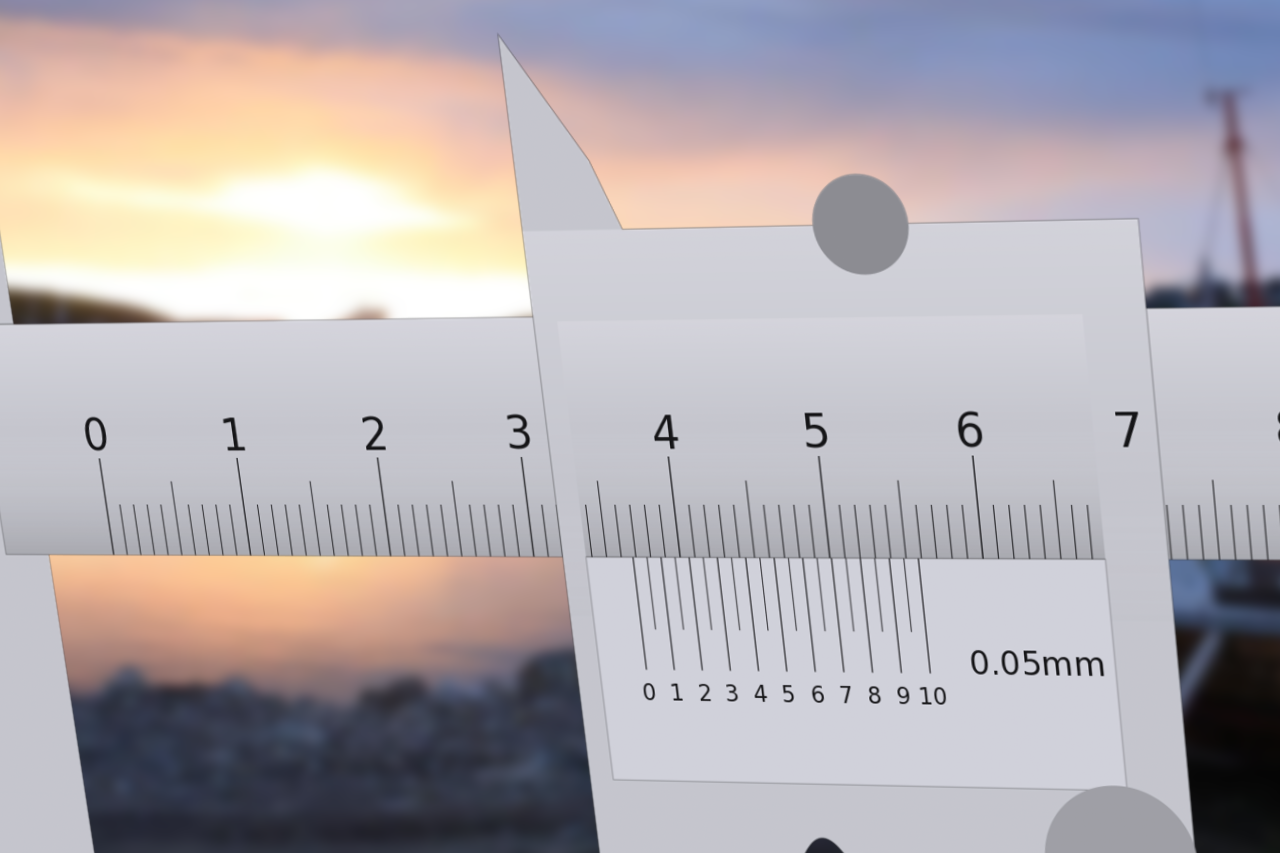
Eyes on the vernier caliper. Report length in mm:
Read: 36.8 mm
